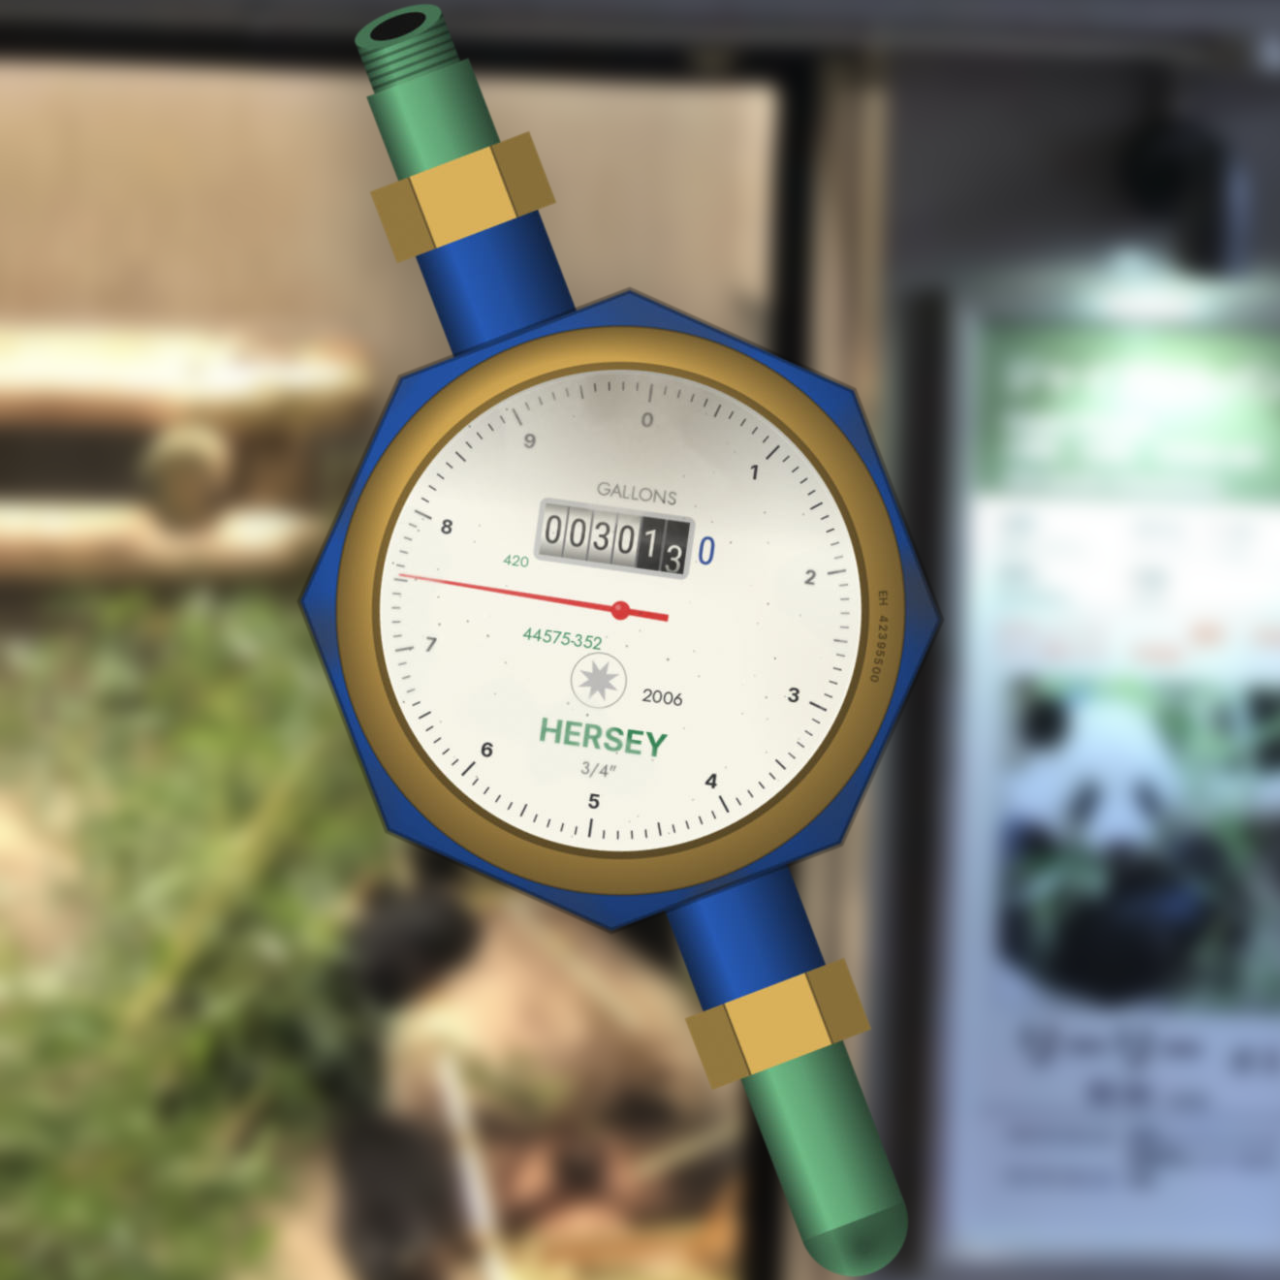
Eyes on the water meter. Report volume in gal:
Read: 30127.5 gal
